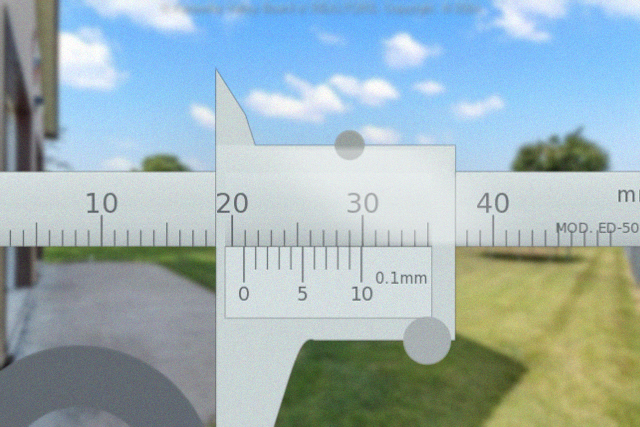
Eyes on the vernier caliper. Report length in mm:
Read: 20.9 mm
